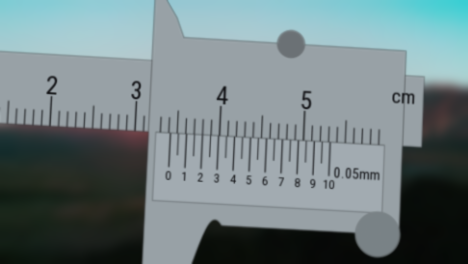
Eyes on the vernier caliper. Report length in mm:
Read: 34.2 mm
